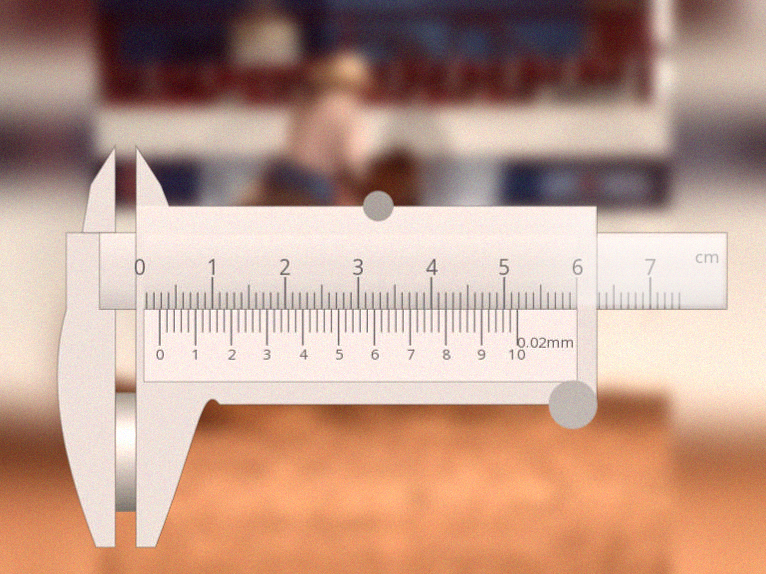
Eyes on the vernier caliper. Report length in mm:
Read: 2.8 mm
